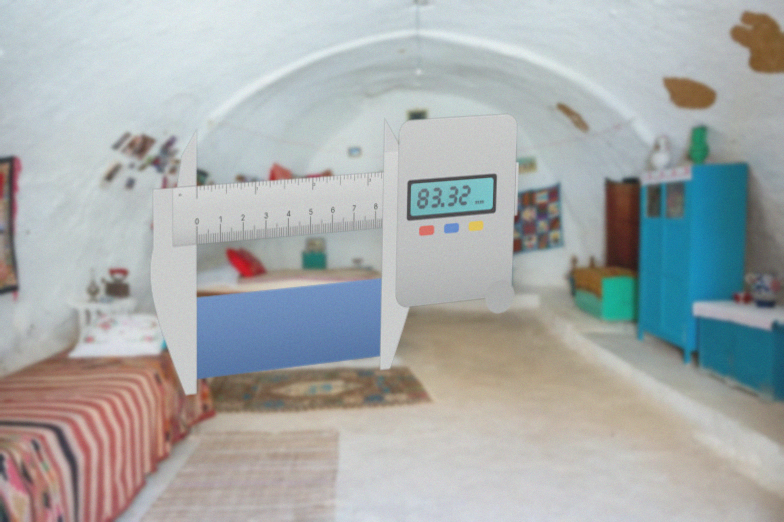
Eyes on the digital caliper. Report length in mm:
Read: 83.32 mm
